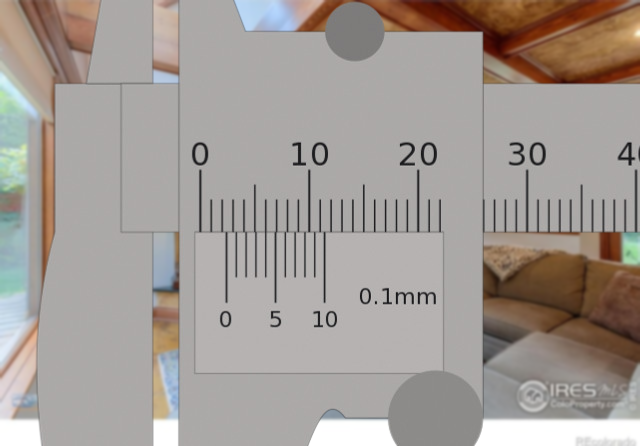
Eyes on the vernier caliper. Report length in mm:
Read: 2.4 mm
